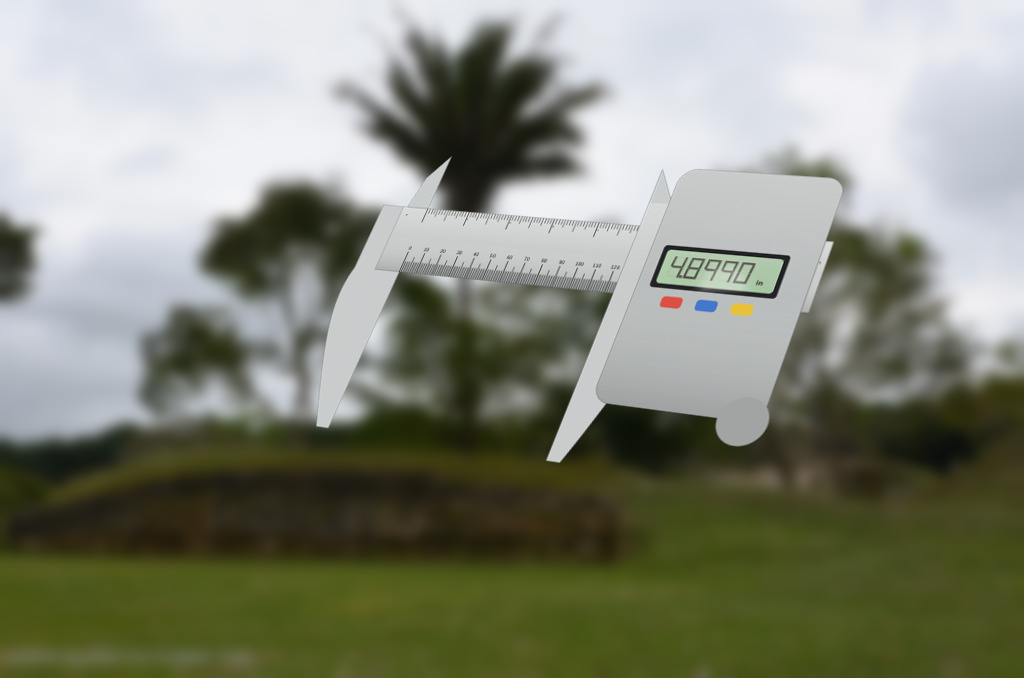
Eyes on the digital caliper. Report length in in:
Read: 4.8990 in
